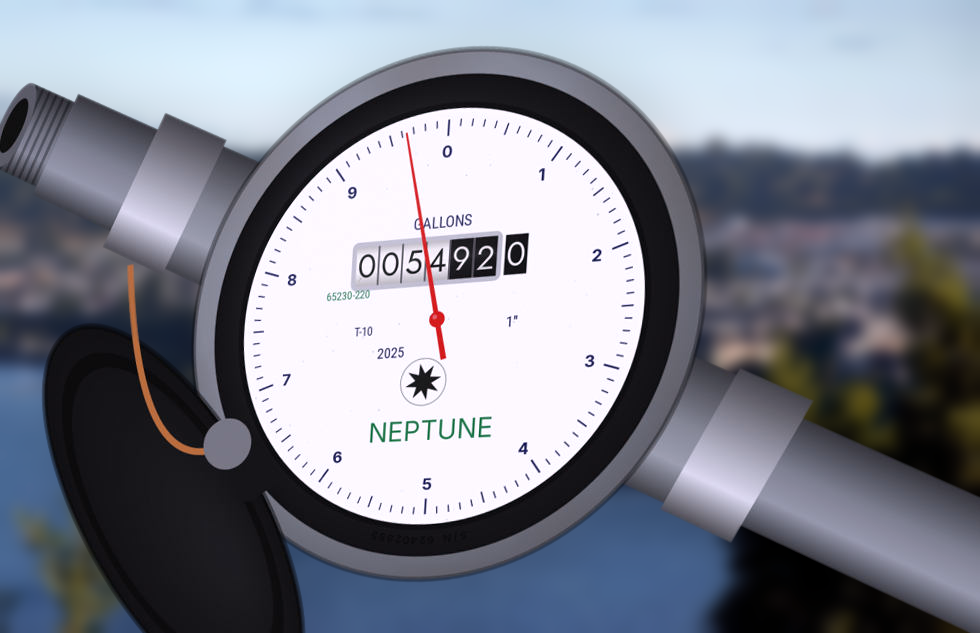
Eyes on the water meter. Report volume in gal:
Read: 54919.6 gal
